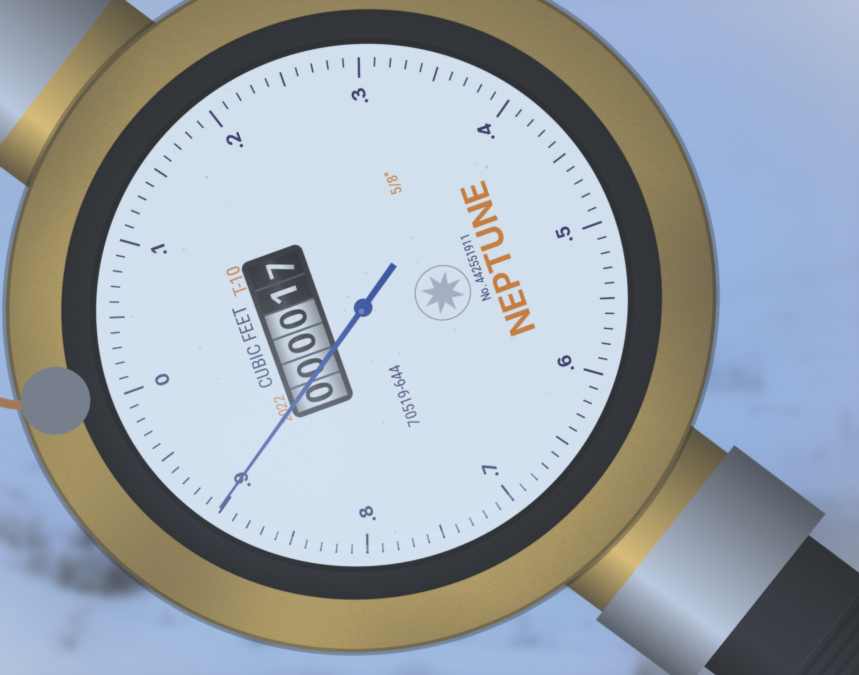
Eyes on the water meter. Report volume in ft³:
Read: 16.90 ft³
